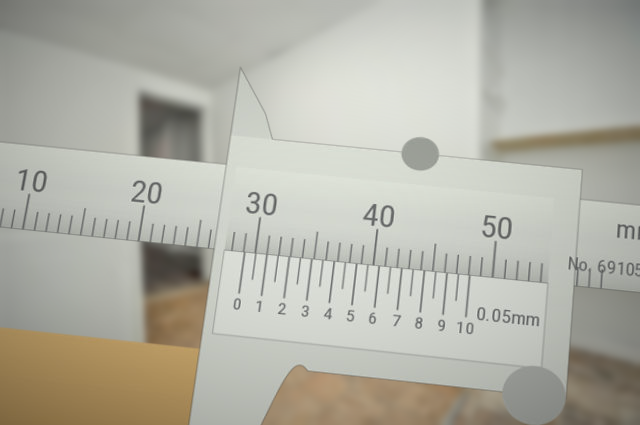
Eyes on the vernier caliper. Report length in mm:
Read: 29.1 mm
